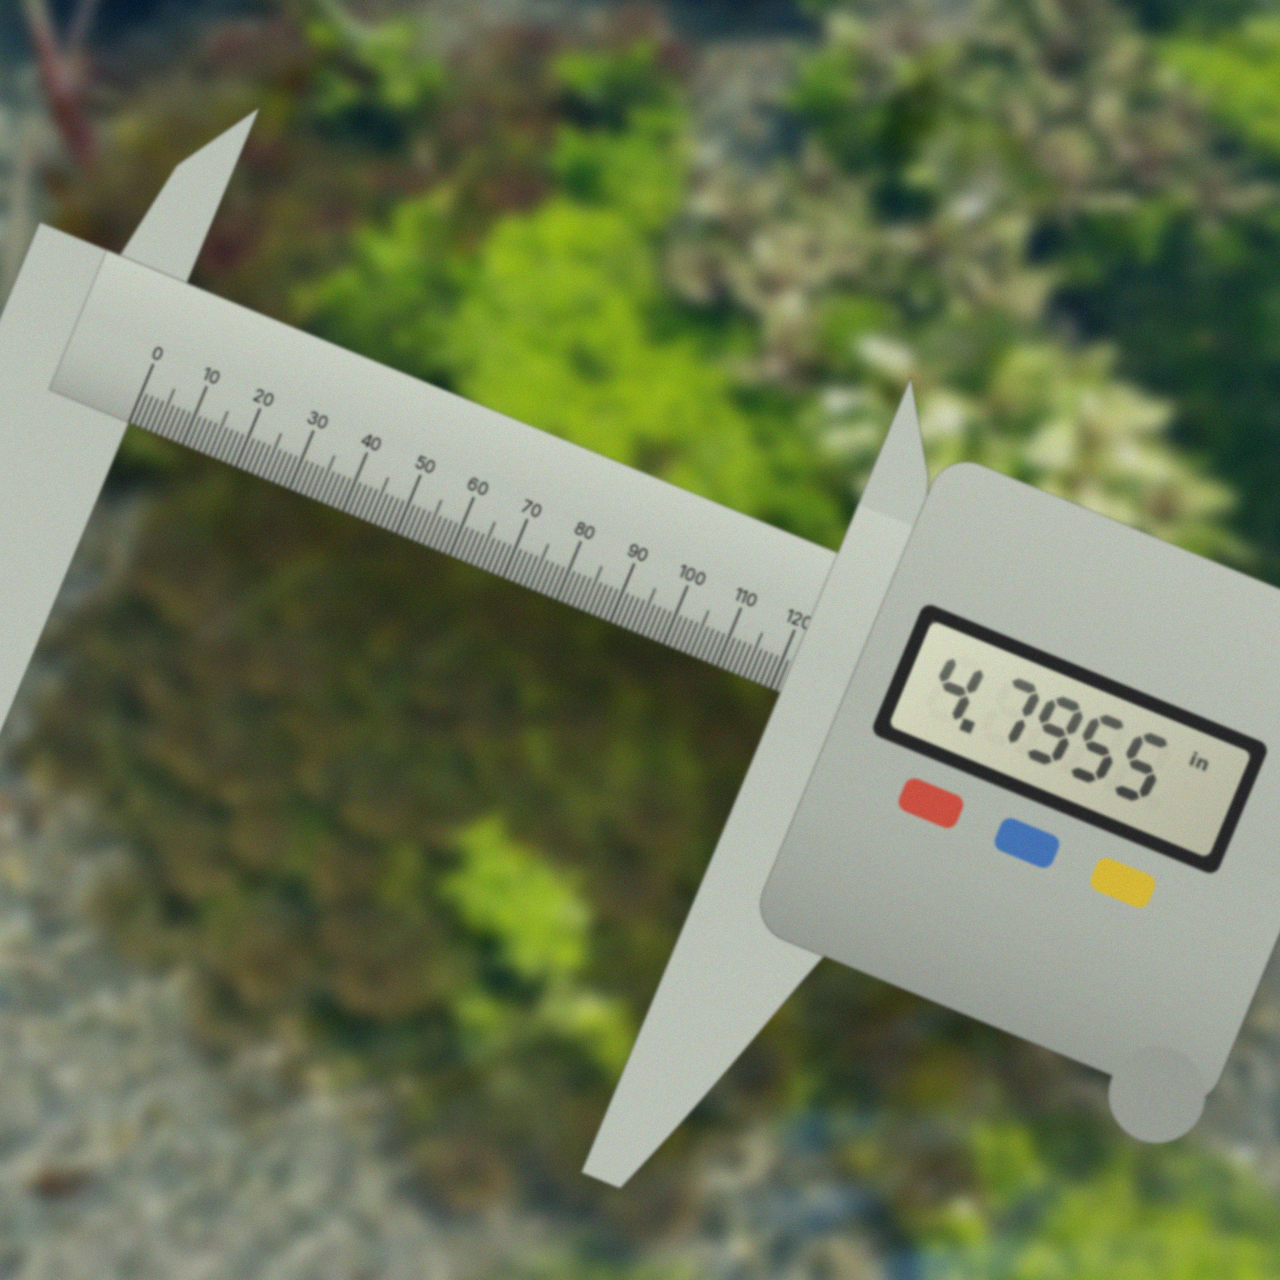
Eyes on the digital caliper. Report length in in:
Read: 4.7955 in
